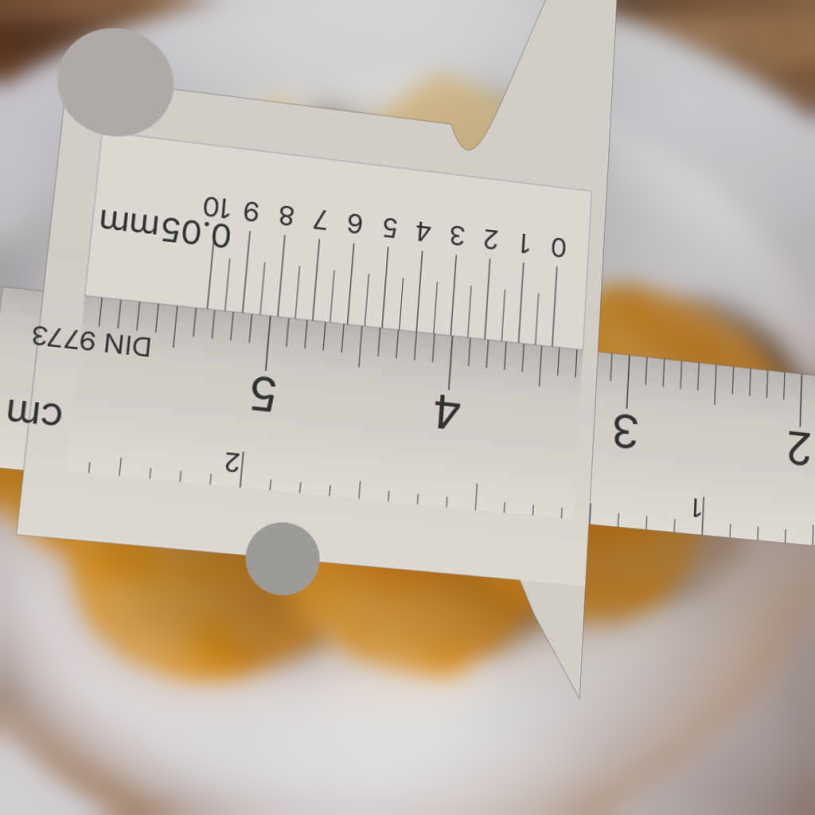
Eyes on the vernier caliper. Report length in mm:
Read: 34.4 mm
